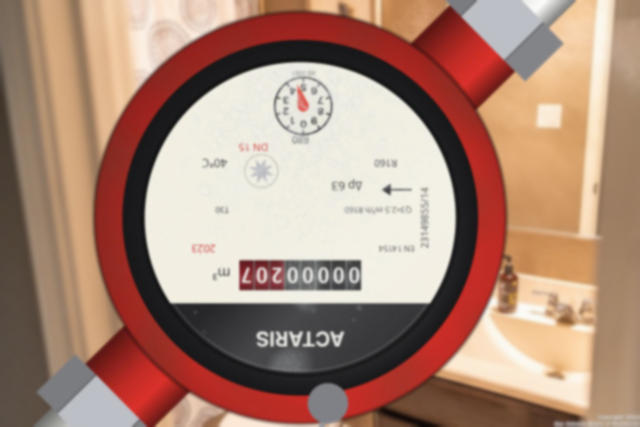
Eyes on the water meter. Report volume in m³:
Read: 0.2074 m³
